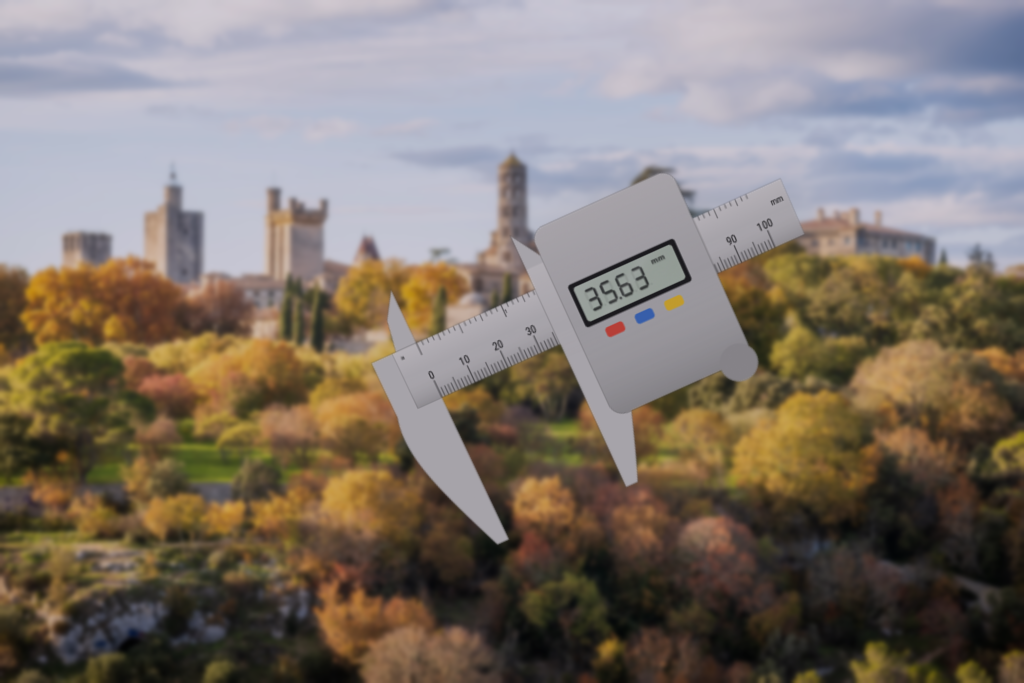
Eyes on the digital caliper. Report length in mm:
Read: 35.63 mm
